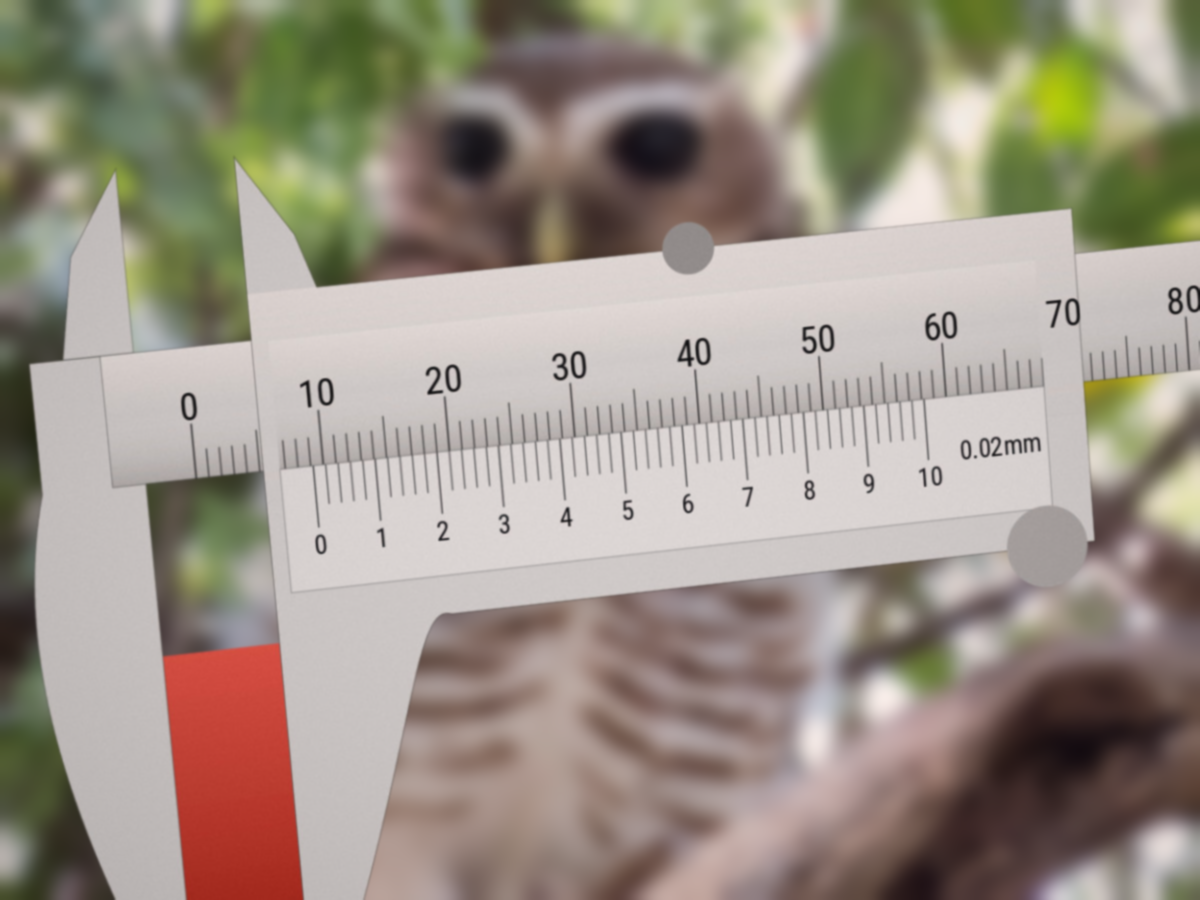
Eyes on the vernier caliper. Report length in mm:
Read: 9.2 mm
